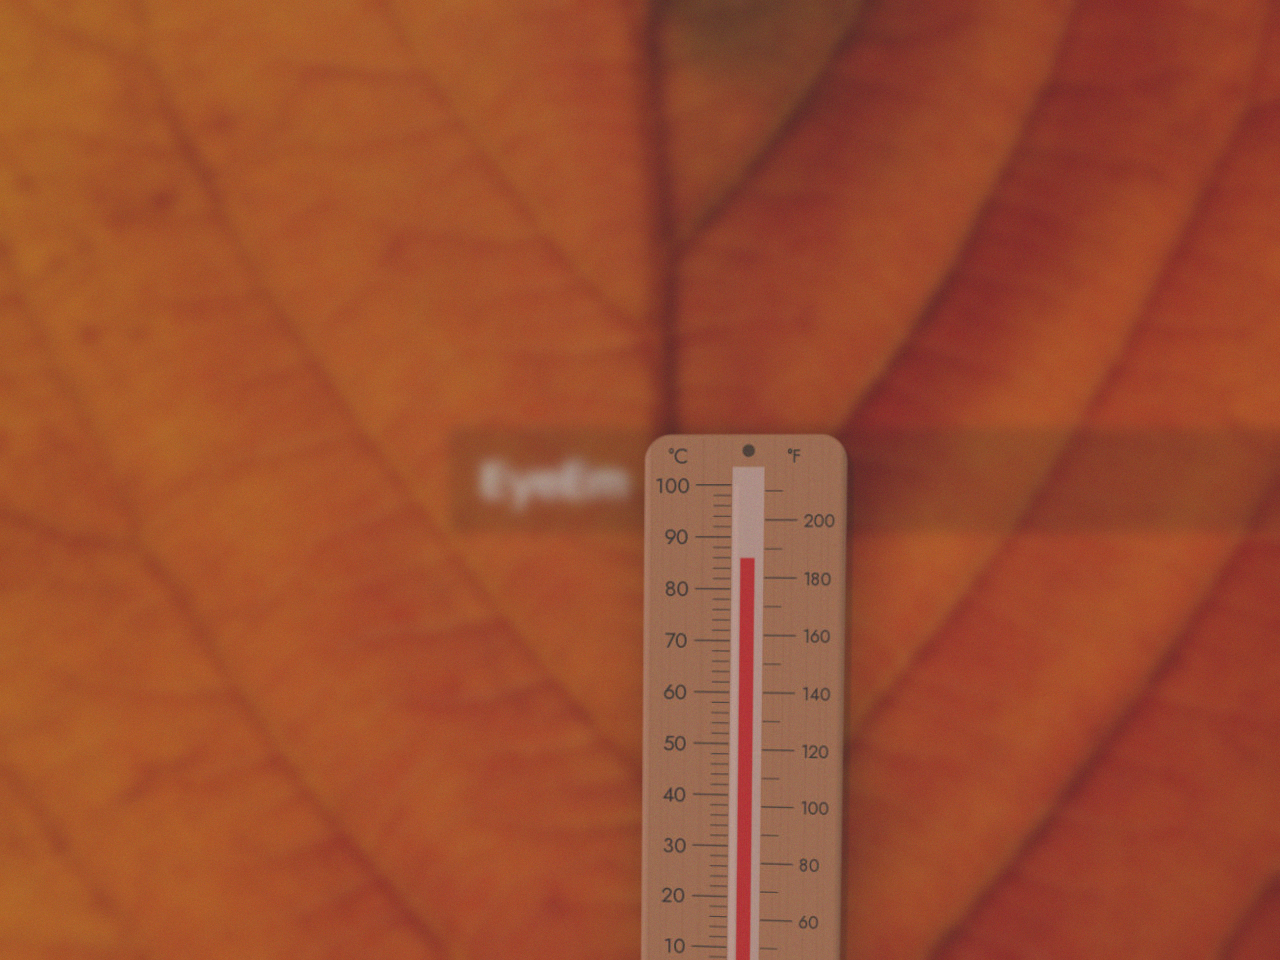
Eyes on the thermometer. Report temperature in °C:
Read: 86 °C
